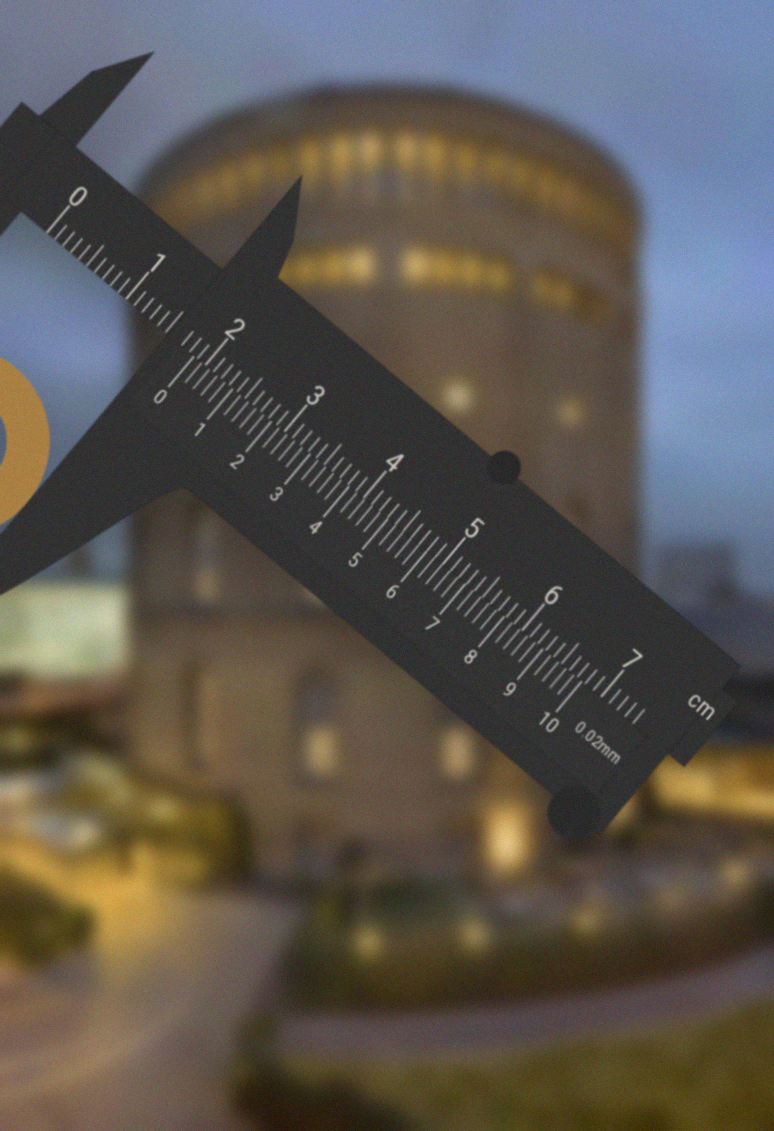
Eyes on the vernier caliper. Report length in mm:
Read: 18.6 mm
